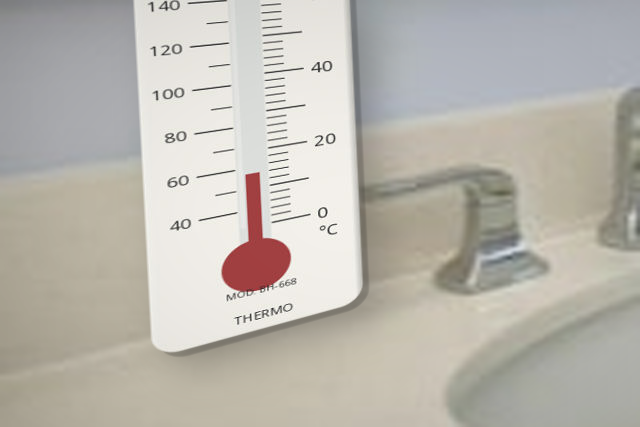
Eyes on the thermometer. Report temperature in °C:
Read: 14 °C
